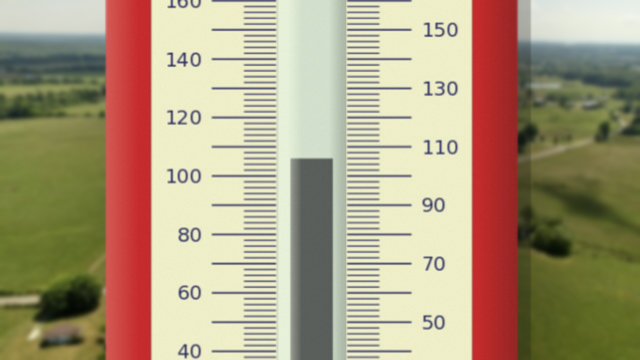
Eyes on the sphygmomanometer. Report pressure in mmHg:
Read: 106 mmHg
